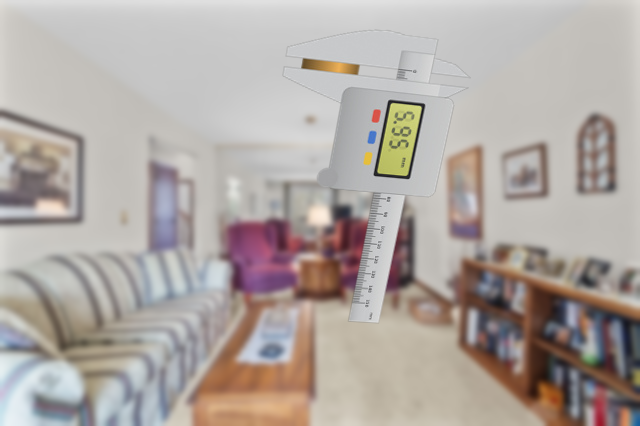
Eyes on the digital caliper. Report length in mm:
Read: 5.95 mm
